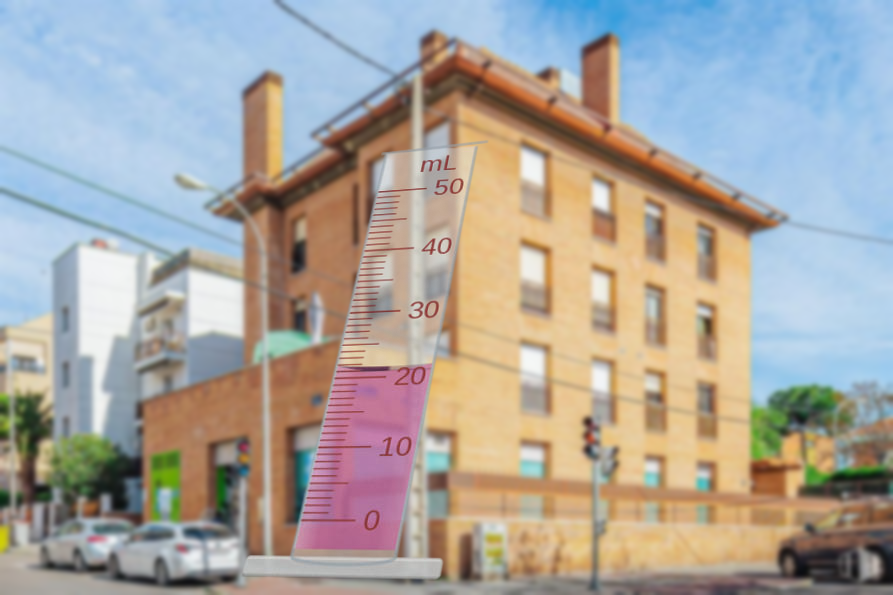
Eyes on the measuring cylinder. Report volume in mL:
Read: 21 mL
